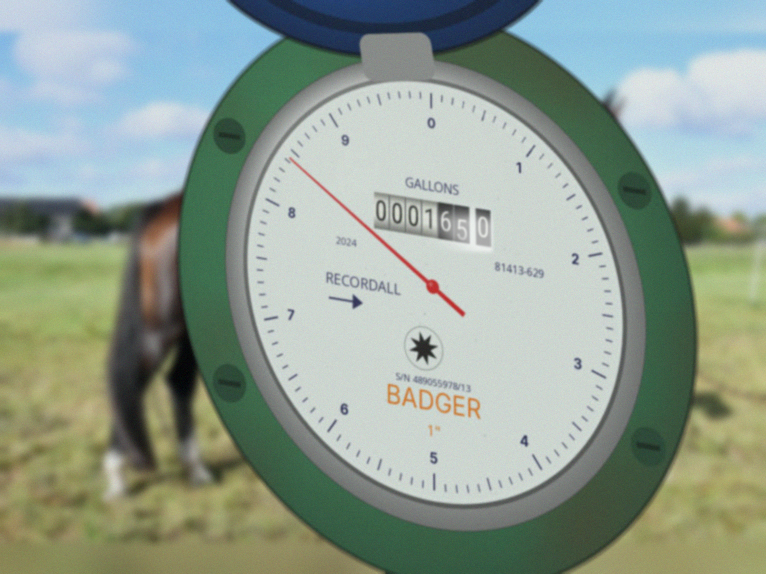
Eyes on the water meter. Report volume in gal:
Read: 1648.4 gal
